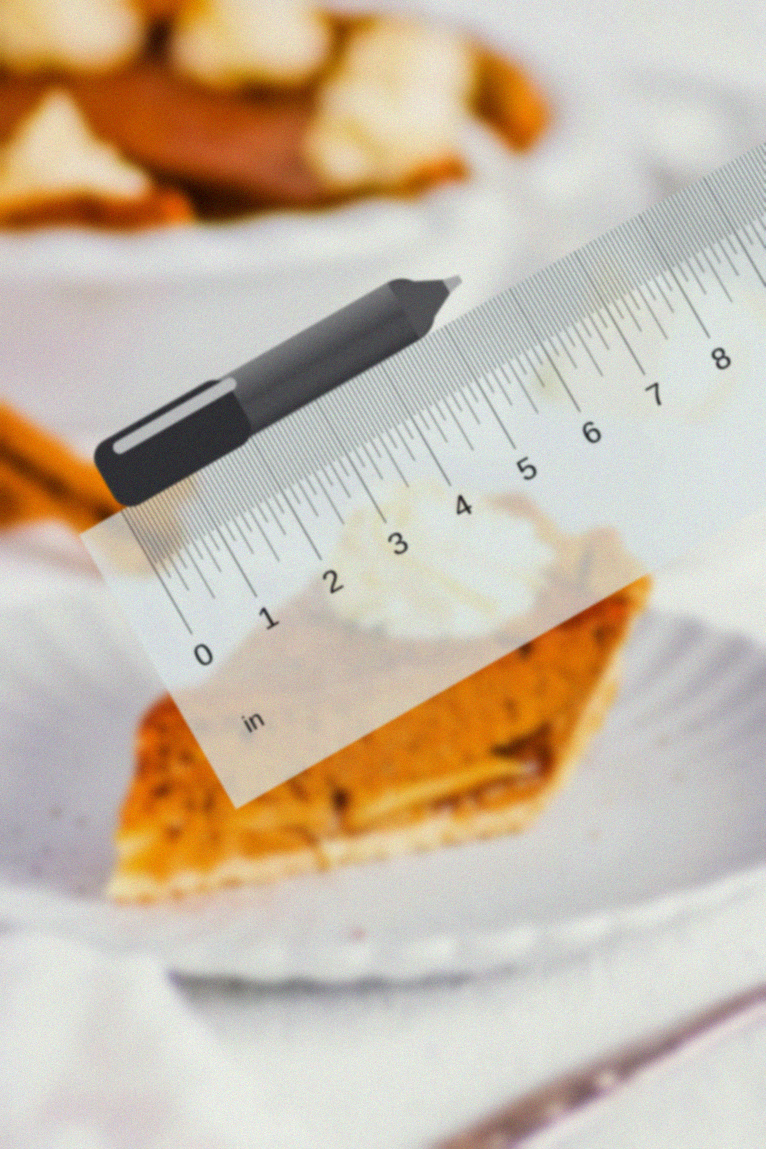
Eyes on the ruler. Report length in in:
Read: 5.5 in
